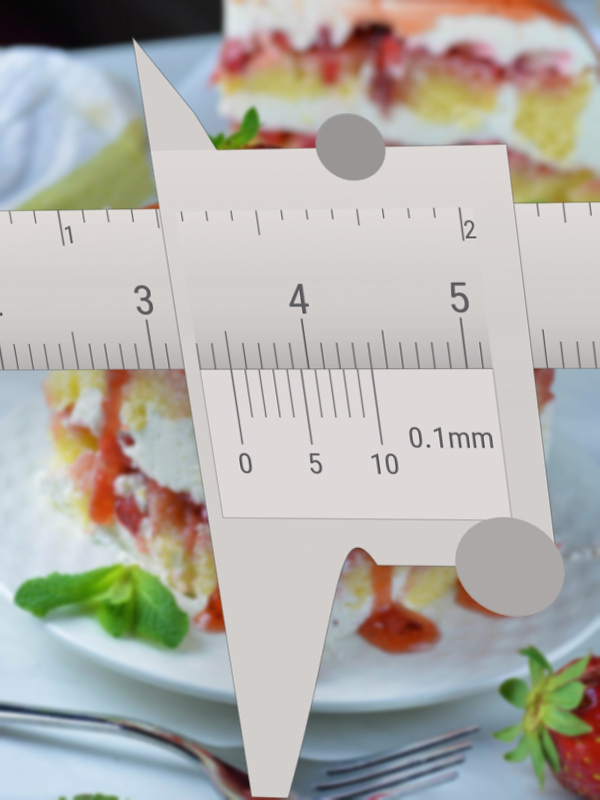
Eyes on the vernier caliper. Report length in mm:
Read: 35.0 mm
